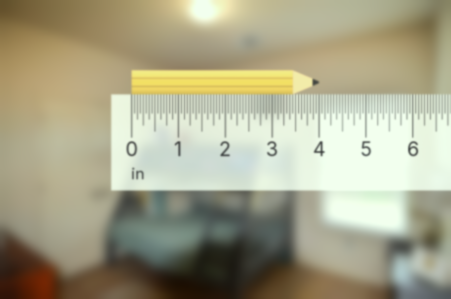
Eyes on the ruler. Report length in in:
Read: 4 in
